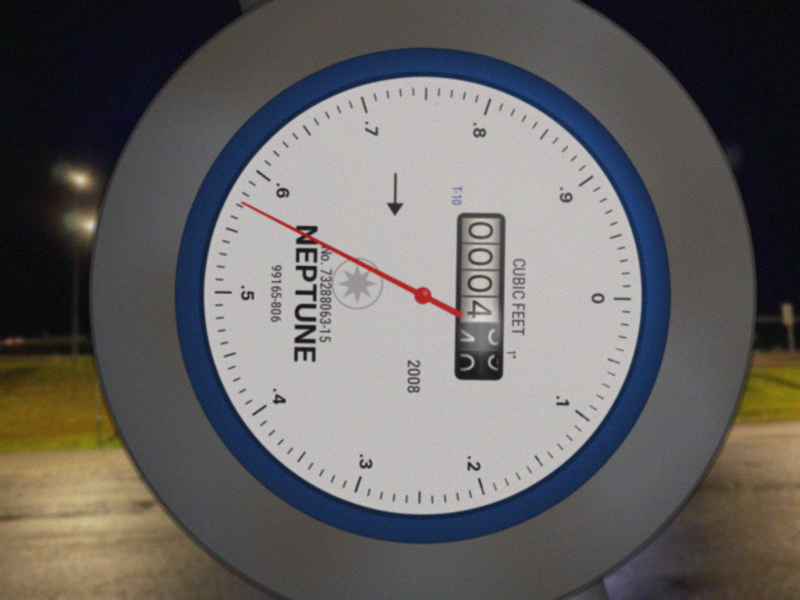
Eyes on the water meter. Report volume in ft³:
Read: 439.57 ft³
